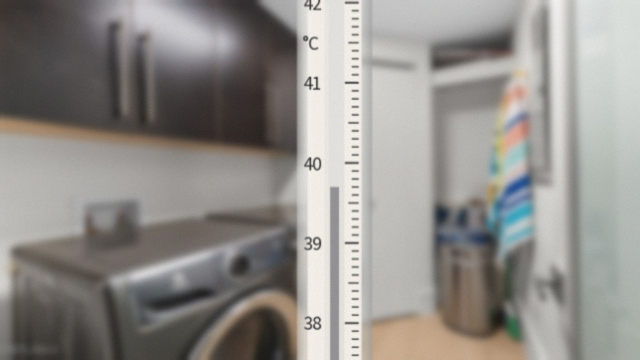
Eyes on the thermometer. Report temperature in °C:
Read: 39.7 °C
